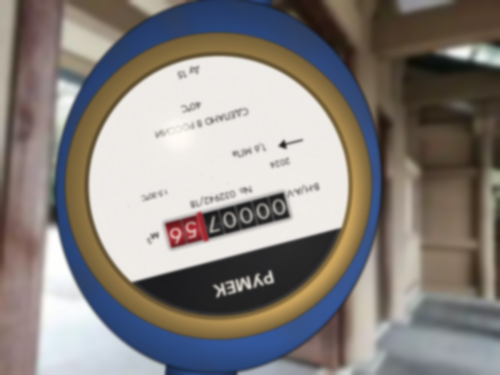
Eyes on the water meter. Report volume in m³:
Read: 7.56 m³
